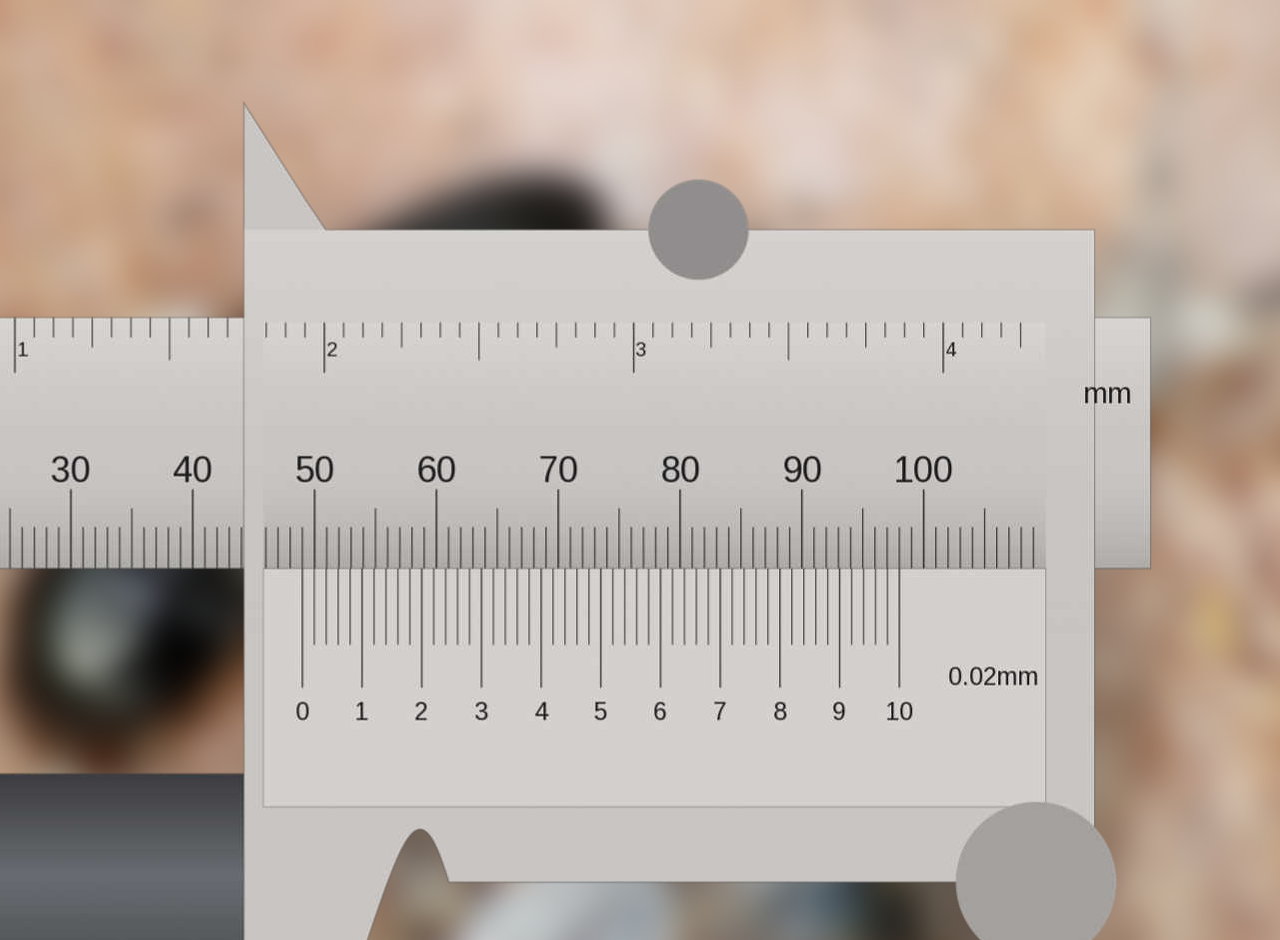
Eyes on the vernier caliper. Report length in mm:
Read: 49.0 mm
